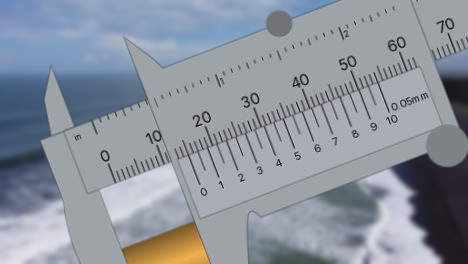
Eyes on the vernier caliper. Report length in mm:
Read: 15.0 mm
